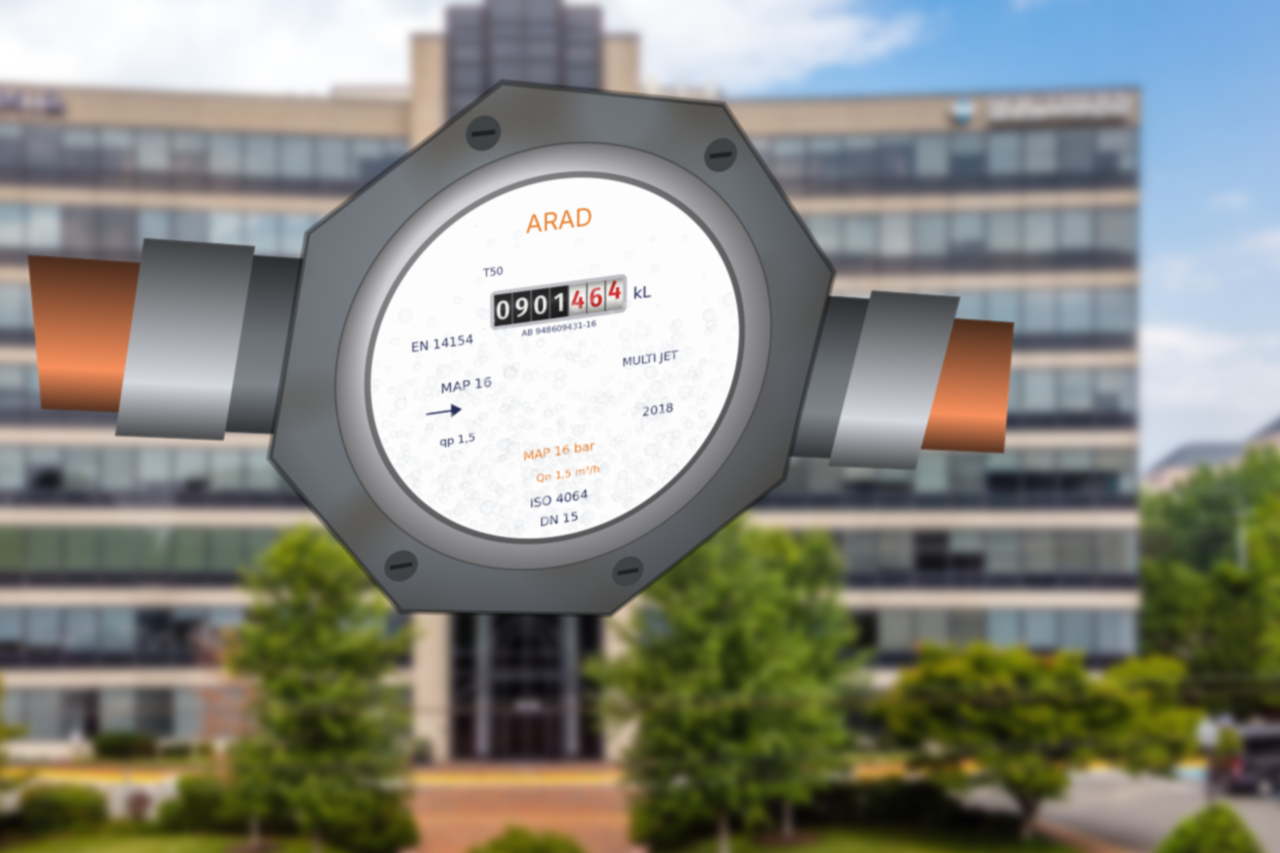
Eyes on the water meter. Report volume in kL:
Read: 901.464 kL
